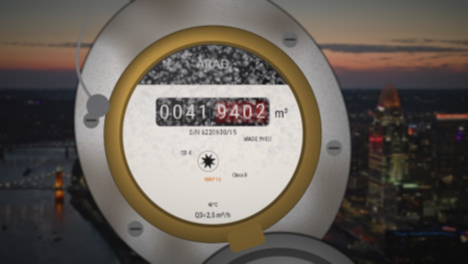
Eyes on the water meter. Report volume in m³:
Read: 41.9402 m³
